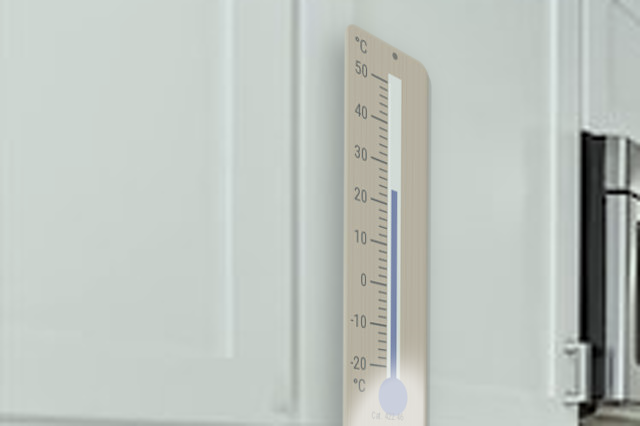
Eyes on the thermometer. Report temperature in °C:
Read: 24 °C
